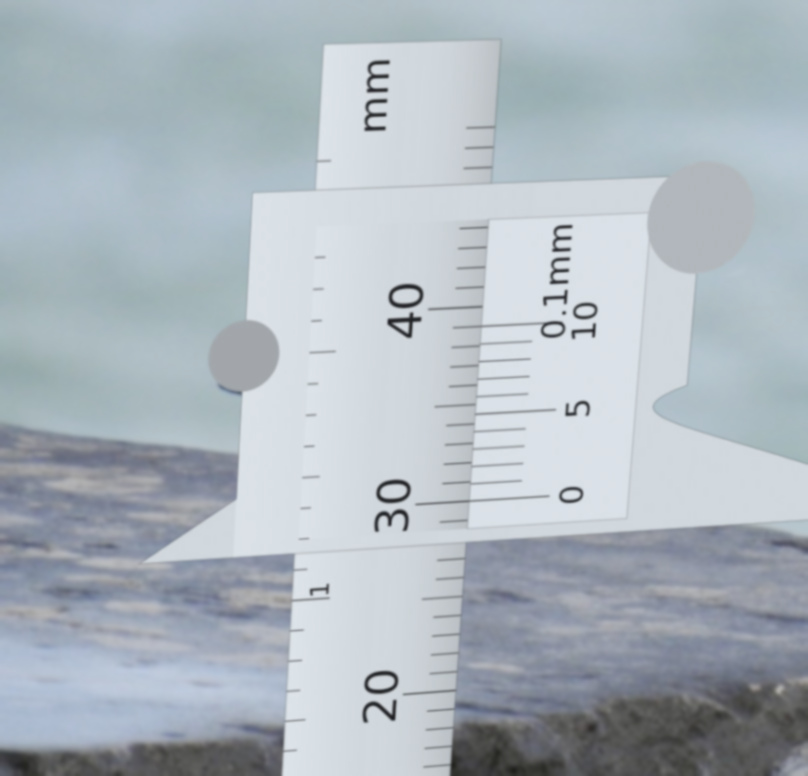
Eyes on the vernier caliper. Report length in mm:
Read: 30.0 mm
